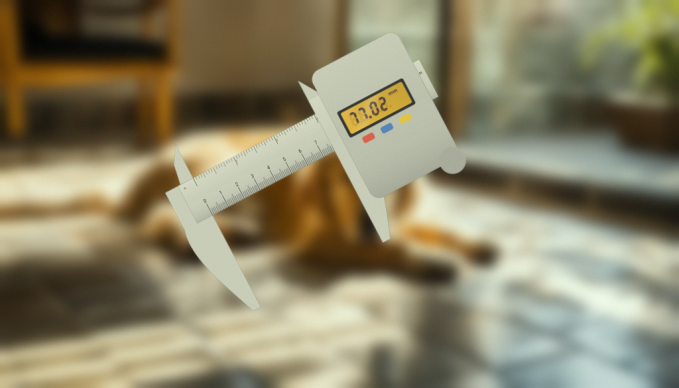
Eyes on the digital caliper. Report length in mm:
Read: 77.02 mm
